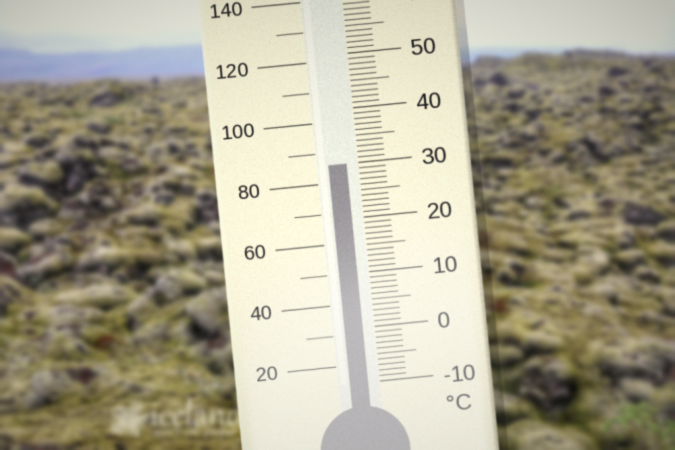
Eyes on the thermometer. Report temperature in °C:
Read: 30 °C
